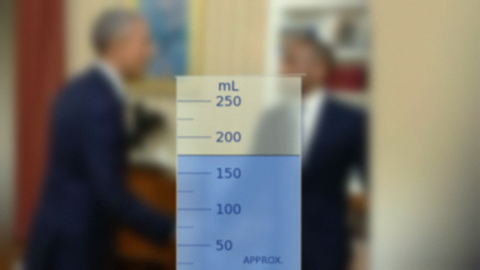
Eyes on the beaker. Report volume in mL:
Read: 175 mL
